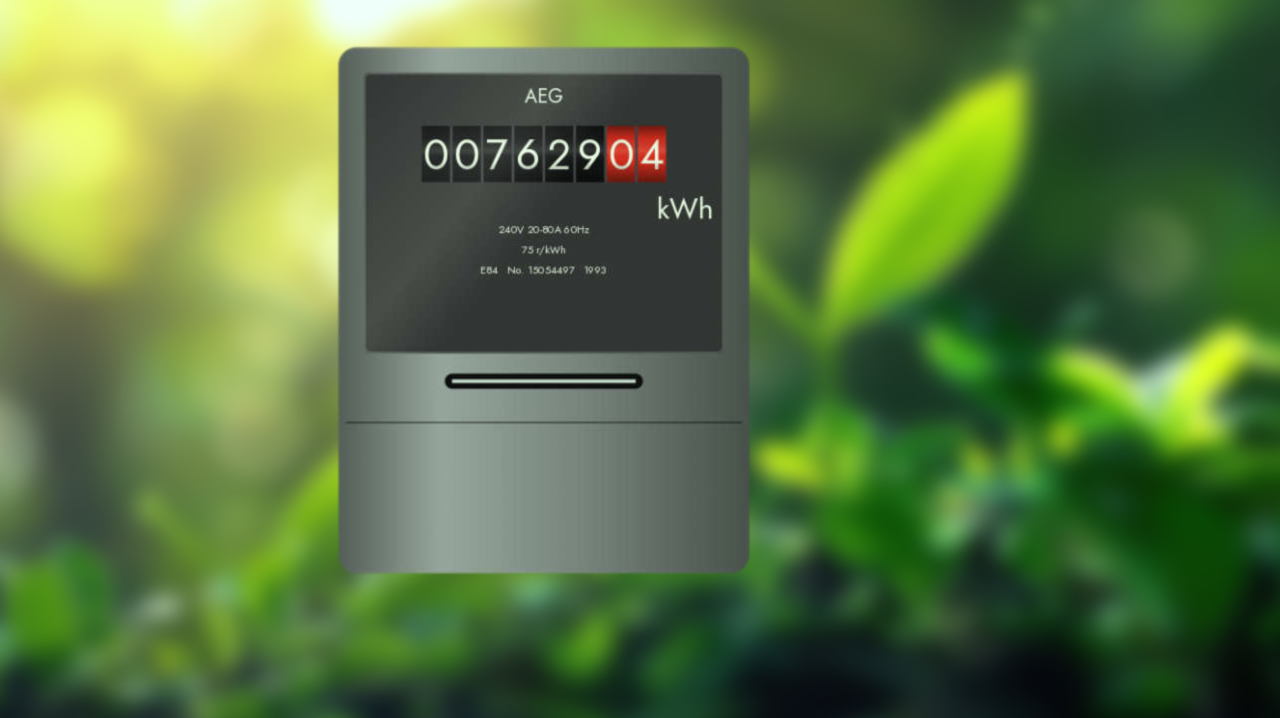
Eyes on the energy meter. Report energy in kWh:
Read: 7629.04 kWh
